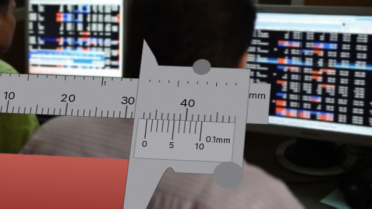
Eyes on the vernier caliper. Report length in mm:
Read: 33.6 mm
